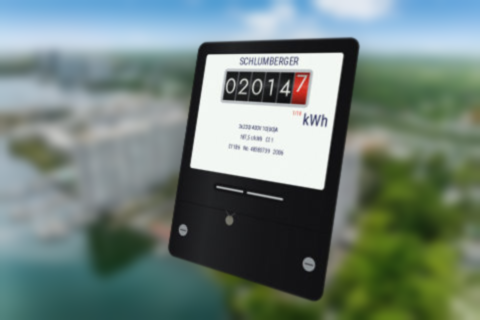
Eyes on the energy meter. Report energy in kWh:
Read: 2014.7 kWh
